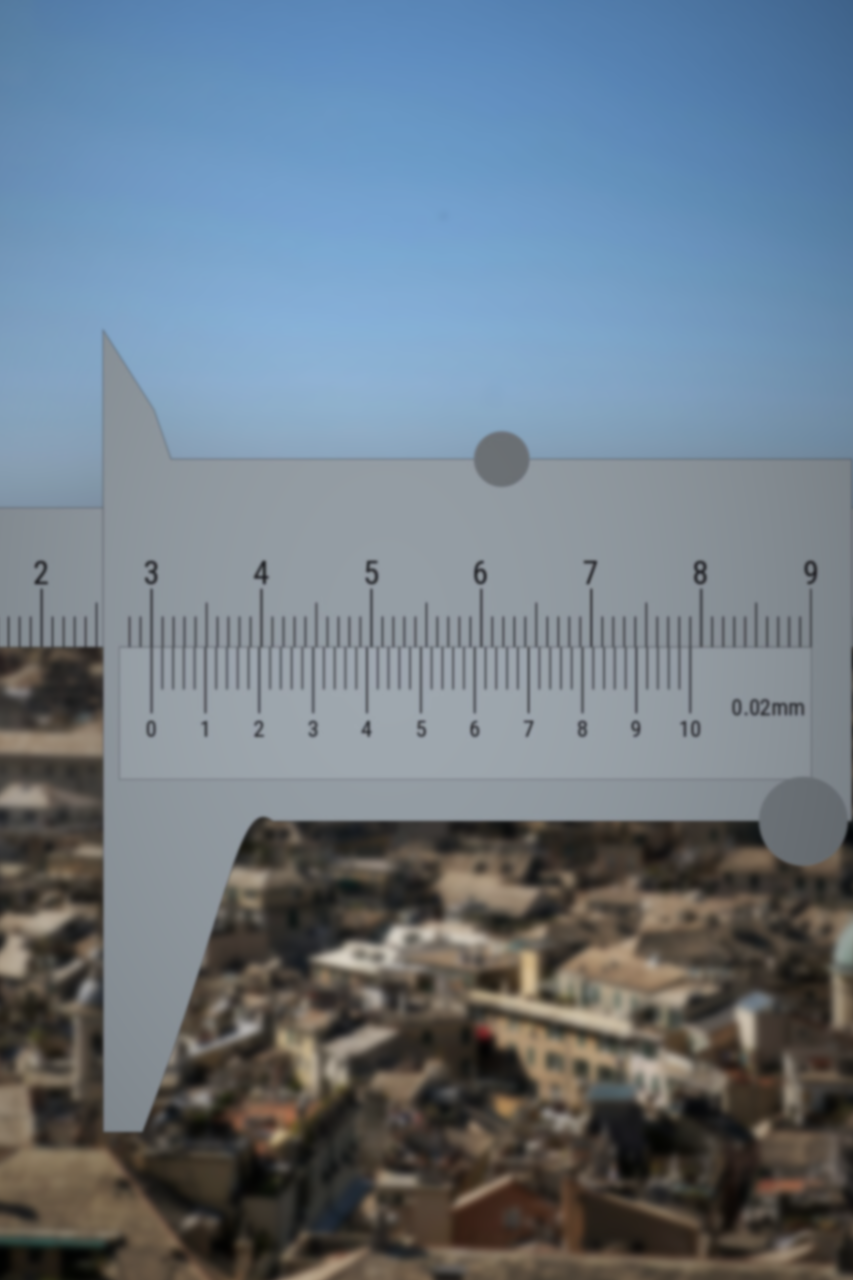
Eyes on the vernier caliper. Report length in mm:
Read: 30.0 mm
